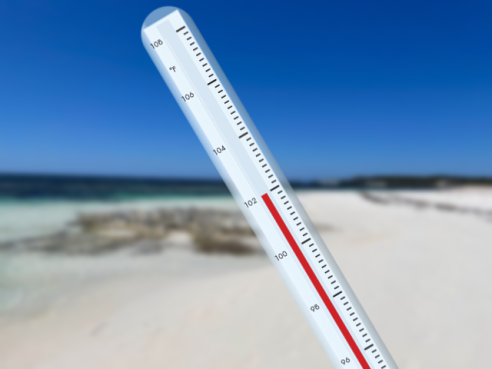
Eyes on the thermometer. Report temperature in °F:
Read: 102 °F
